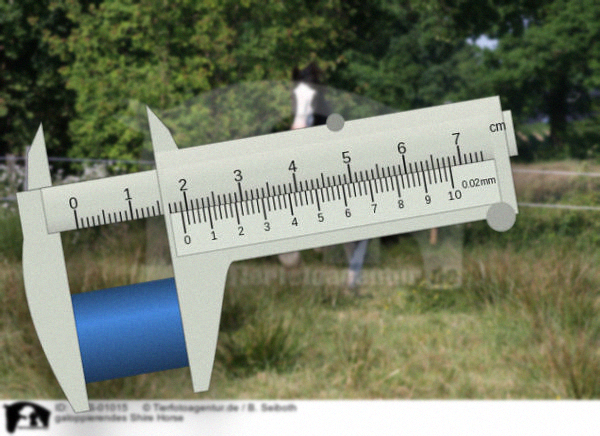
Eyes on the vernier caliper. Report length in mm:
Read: 19.0 mm
